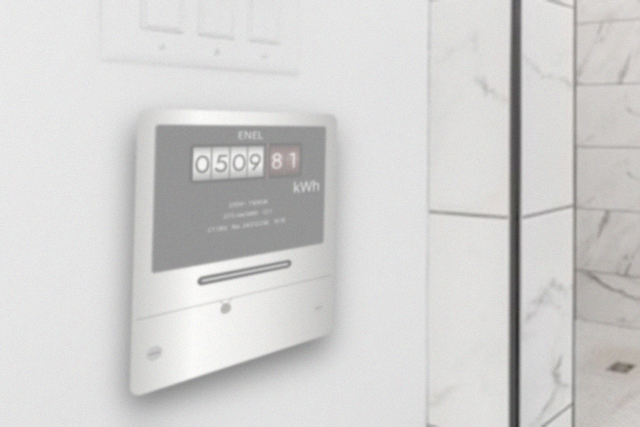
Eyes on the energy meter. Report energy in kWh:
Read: 509.81 kWh
